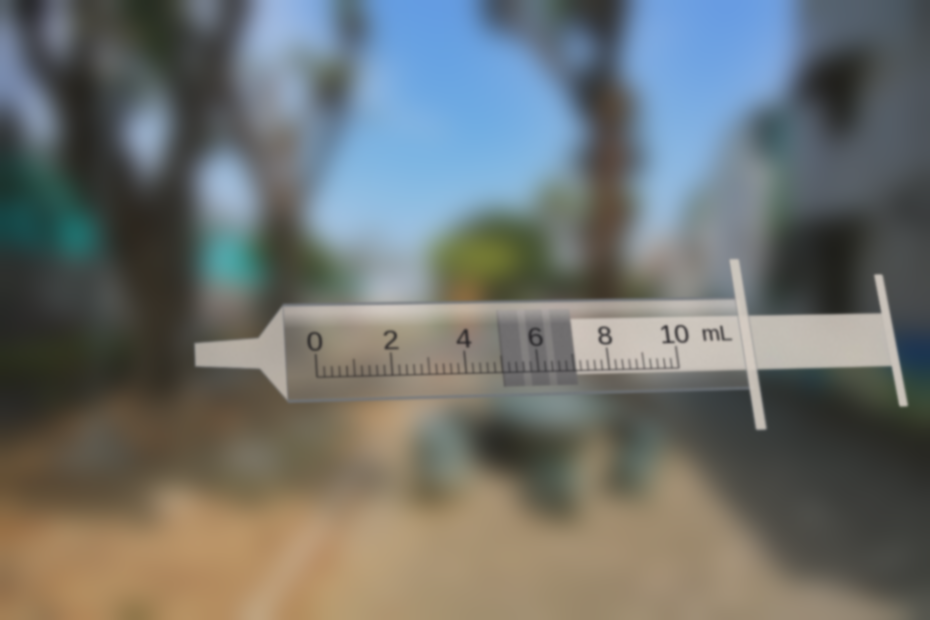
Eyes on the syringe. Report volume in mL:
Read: 5 mL
